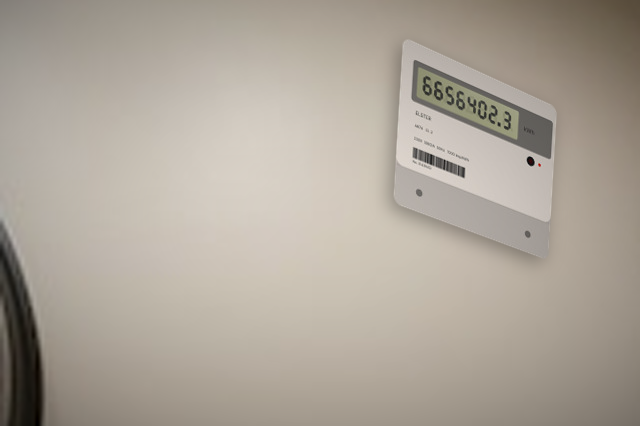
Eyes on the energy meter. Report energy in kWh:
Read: 6656402.3 kWh
